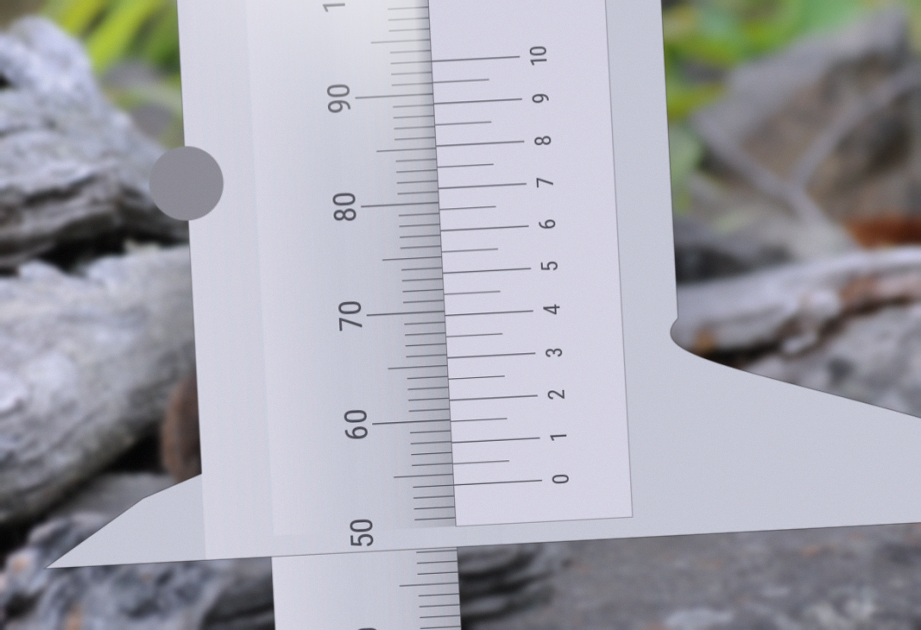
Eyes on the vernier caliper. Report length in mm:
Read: 54.0 mm
